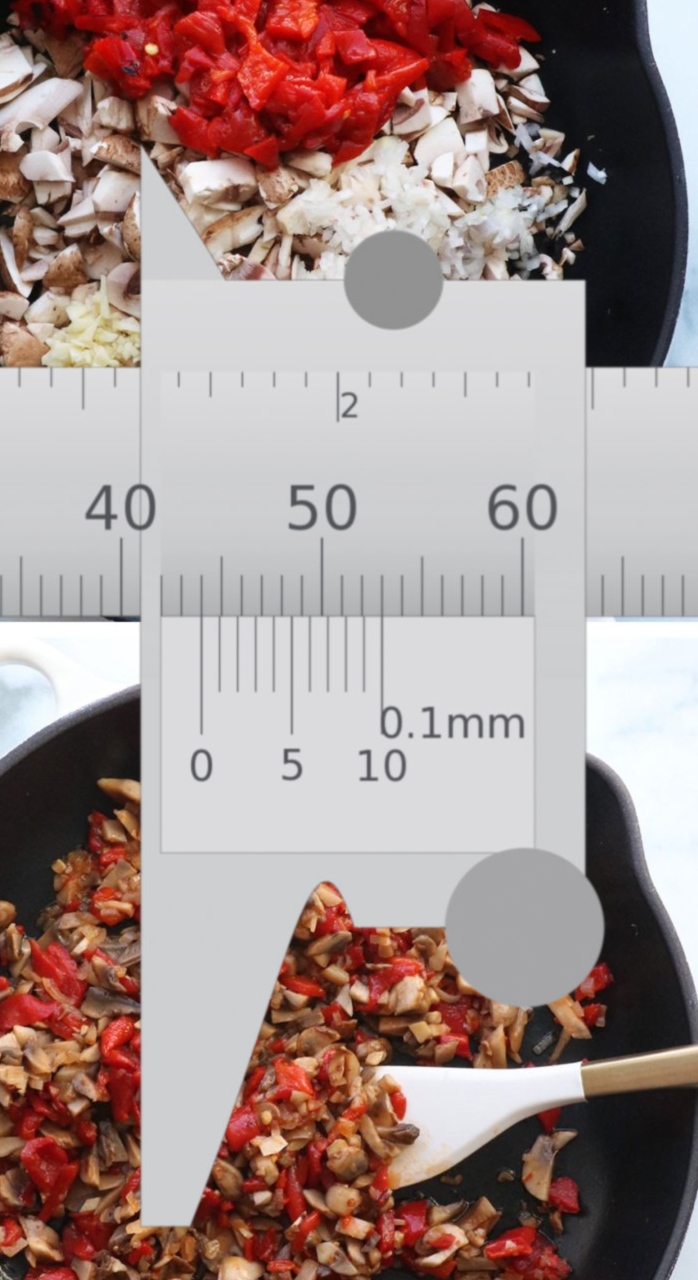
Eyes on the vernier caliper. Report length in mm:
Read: 44.0 mm
